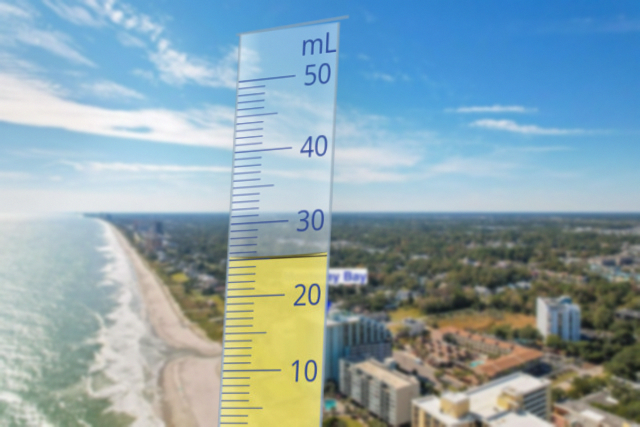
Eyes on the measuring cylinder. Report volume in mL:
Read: 25 mL
